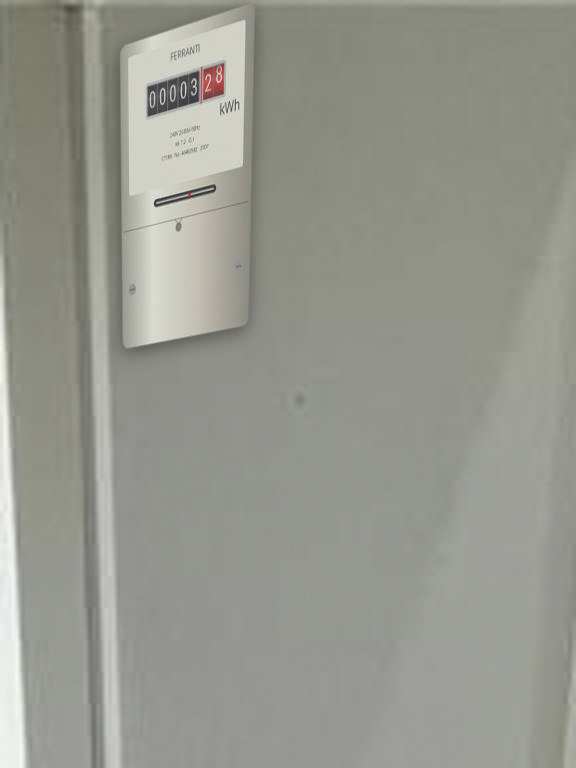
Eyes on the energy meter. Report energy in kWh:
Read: 3.28 kWh
